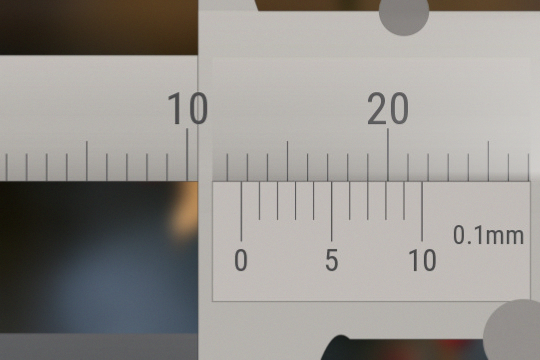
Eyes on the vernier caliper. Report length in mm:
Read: 12.7 mm
